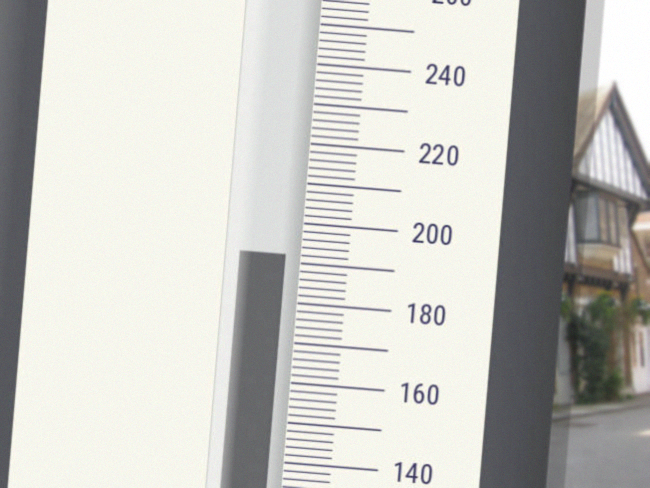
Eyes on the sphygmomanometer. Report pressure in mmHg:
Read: 192 mmHg
